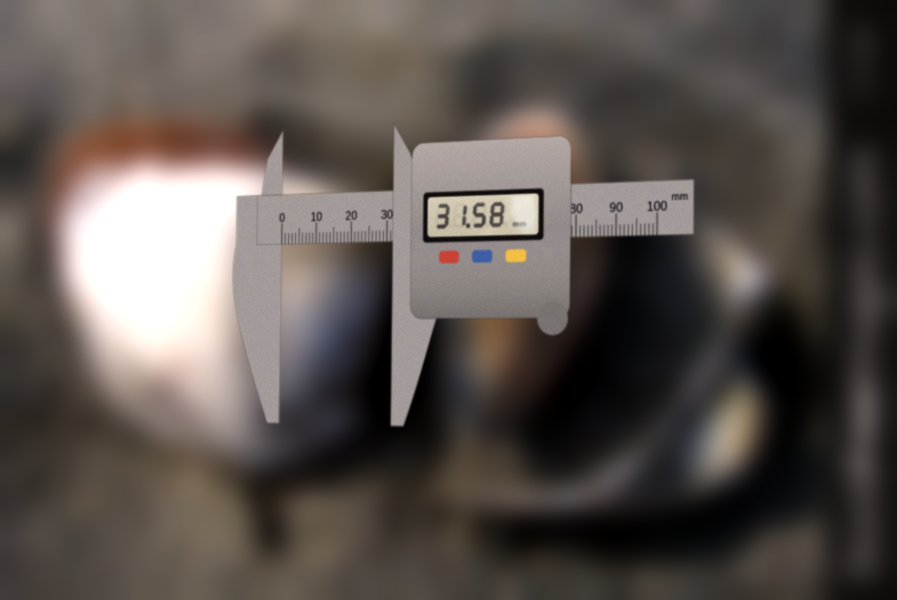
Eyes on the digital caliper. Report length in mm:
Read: 31.58 mm
